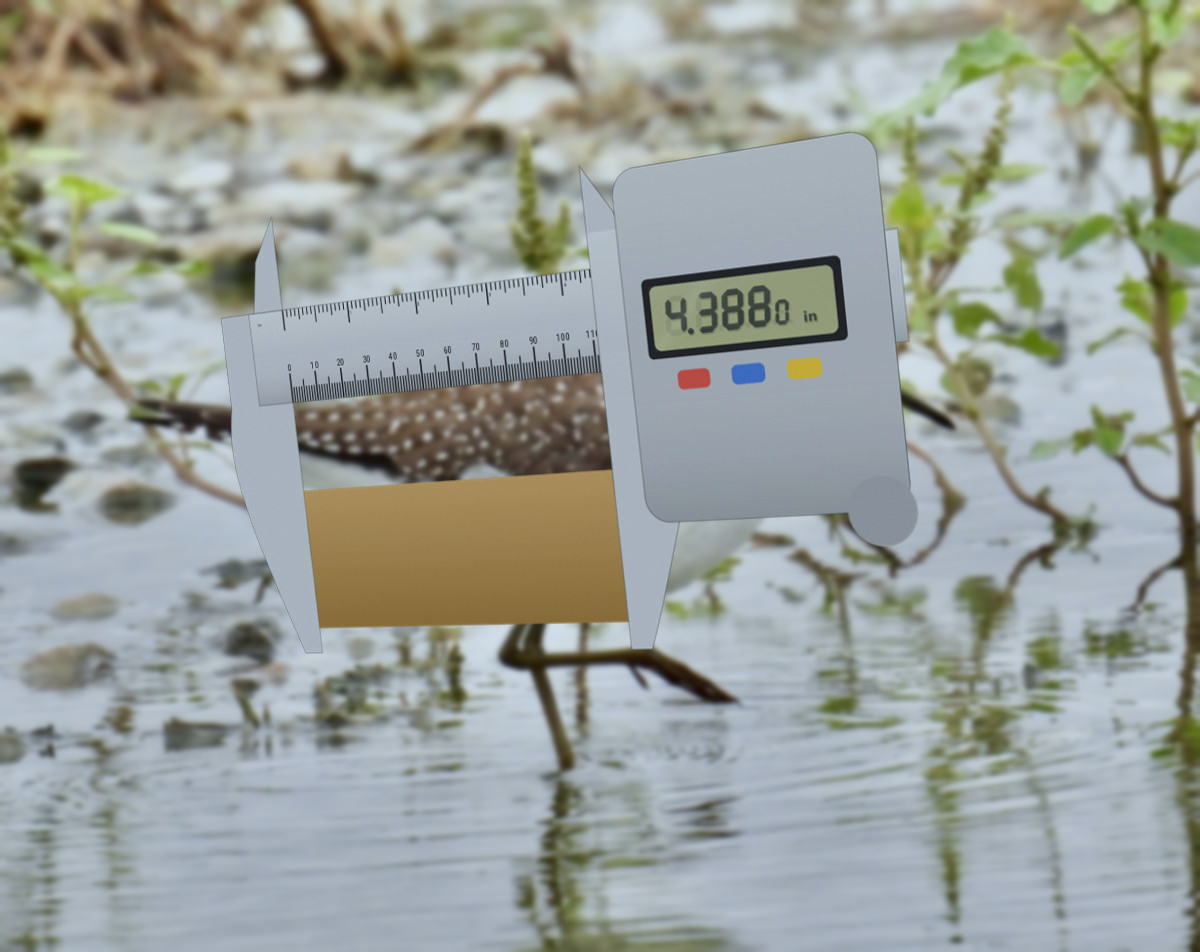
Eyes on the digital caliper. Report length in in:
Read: 4.3880 in
